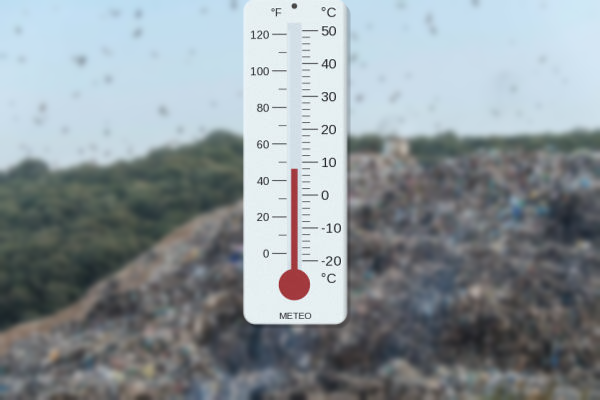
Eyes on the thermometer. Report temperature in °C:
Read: 8 °C
